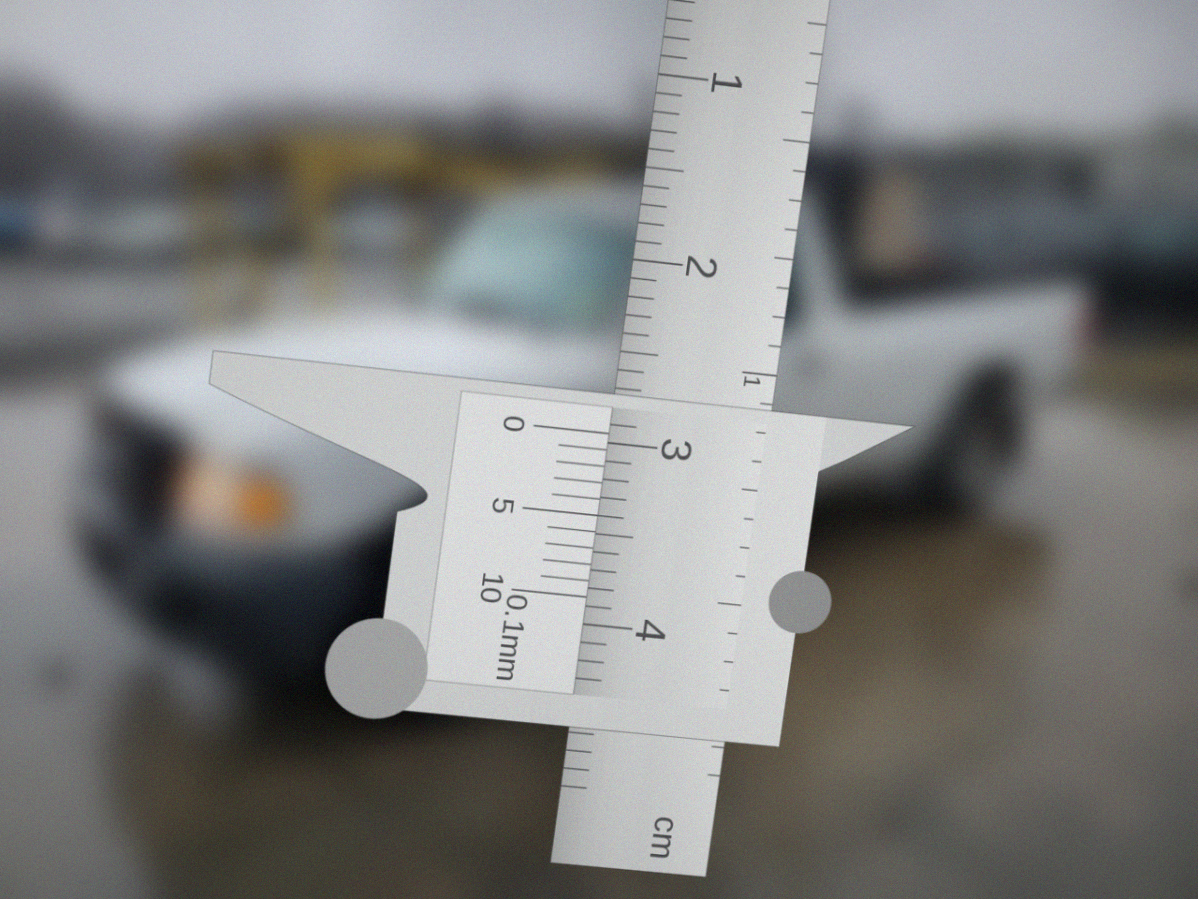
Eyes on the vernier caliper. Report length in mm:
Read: 29.5 mm
